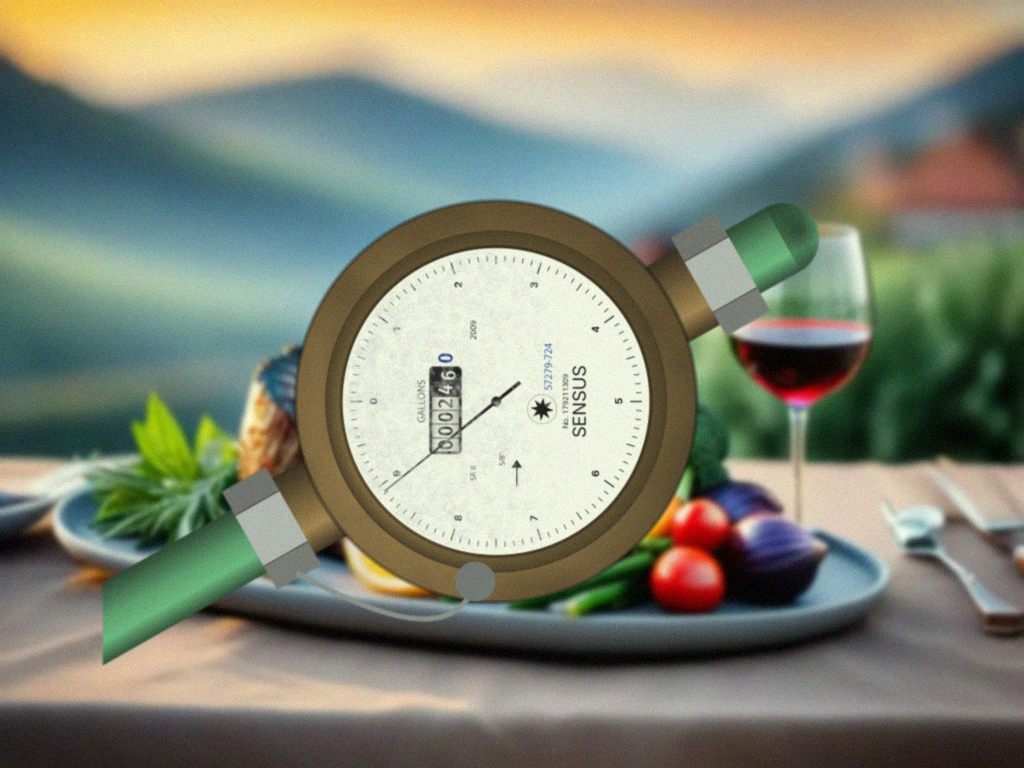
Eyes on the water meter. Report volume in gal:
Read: 2458.9 gal
